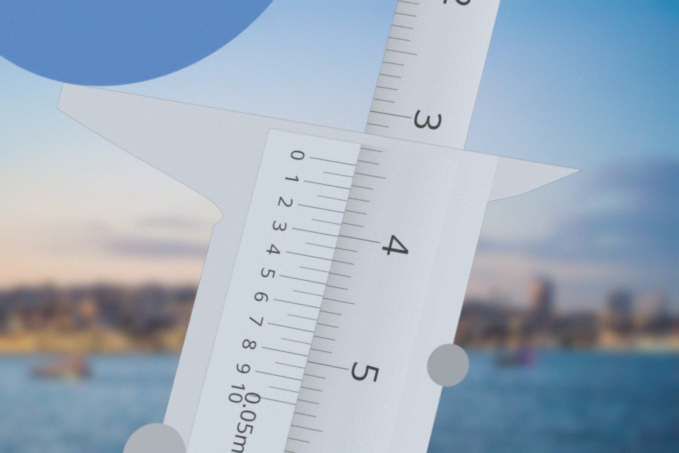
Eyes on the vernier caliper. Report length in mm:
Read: 34.4 mm
